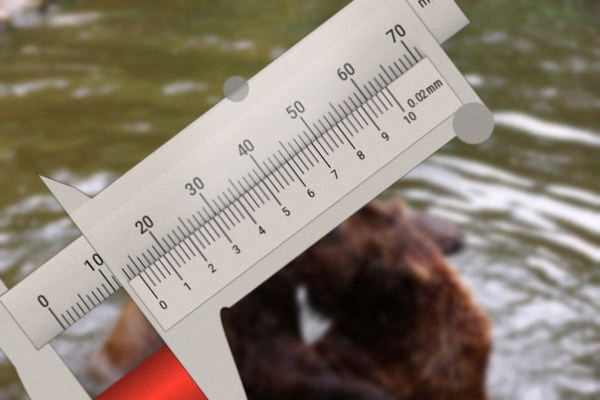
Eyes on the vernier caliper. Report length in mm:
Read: 14.6 mm
